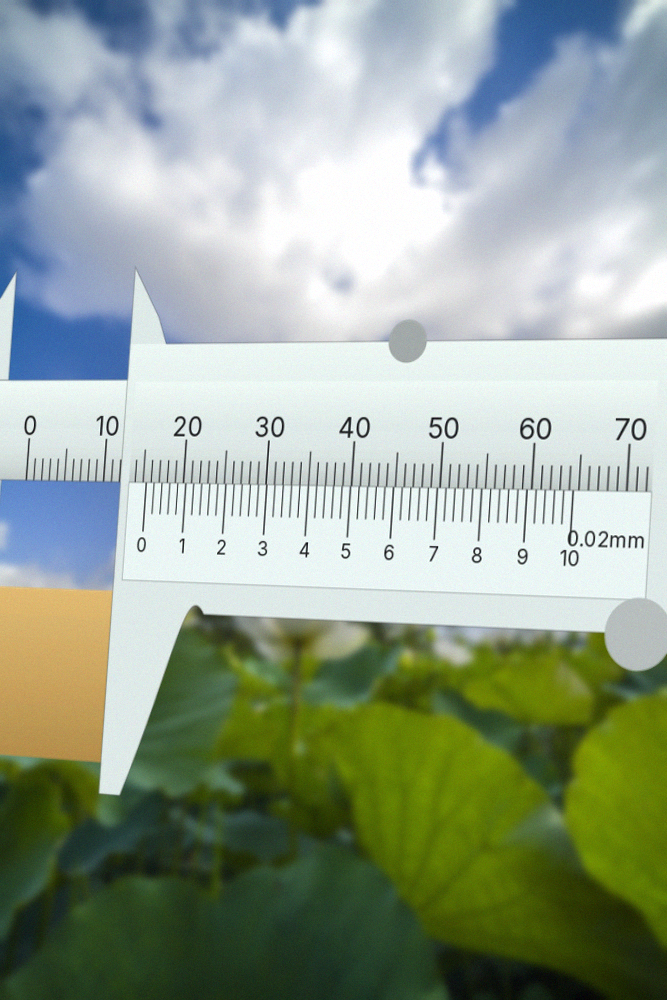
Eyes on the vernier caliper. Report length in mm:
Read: 15.4 mm
